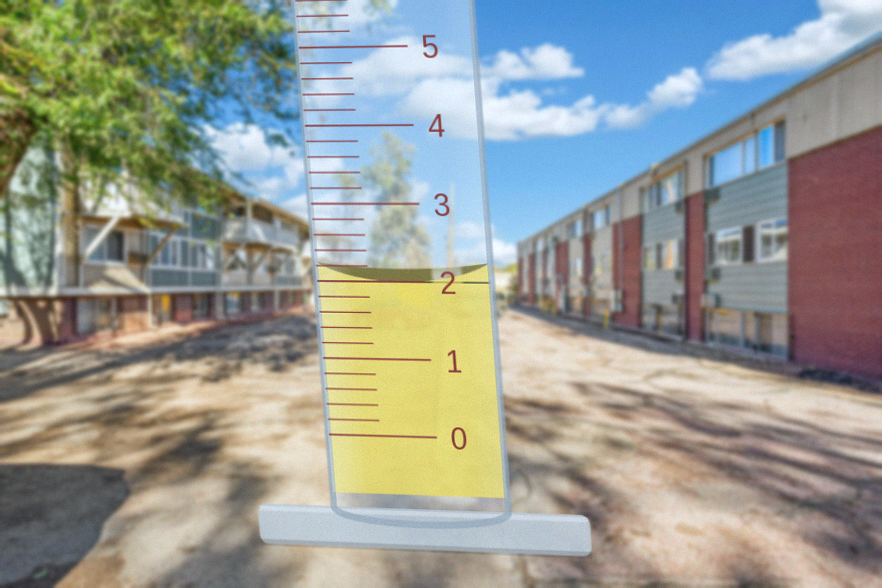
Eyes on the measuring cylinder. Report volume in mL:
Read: 2 mL
